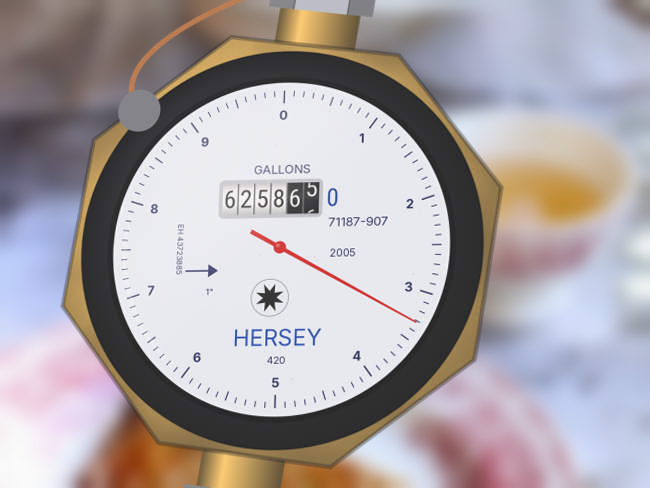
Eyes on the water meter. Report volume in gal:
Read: 6258653.3 gal
